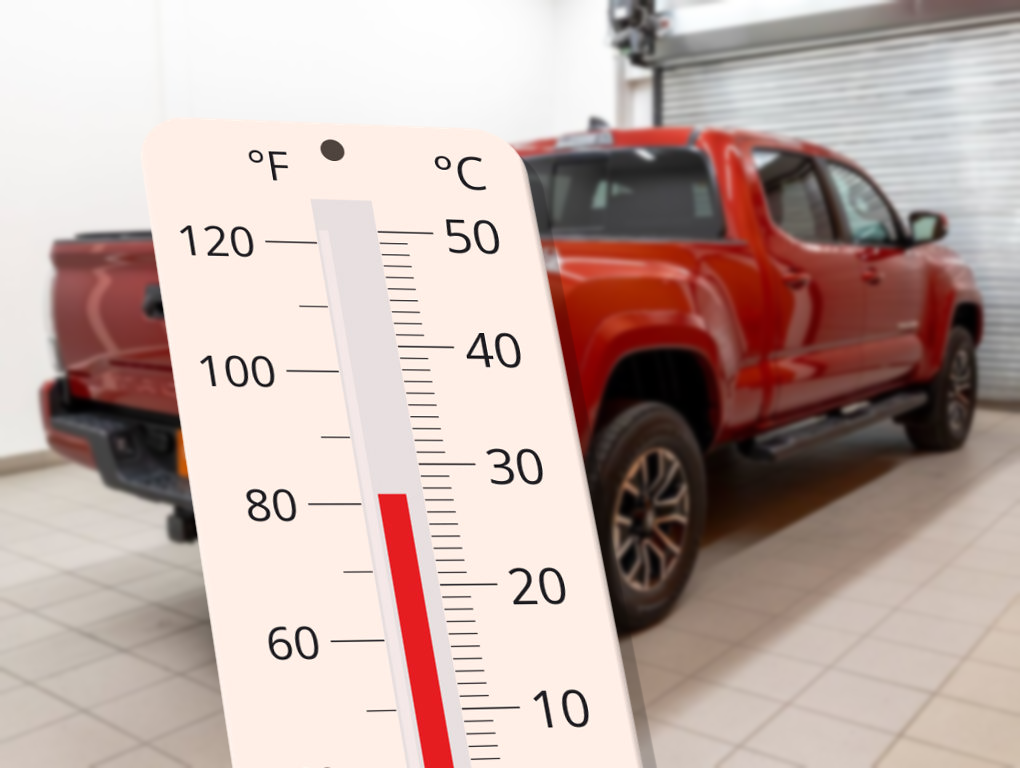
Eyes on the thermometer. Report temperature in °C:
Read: 27.5 °C
